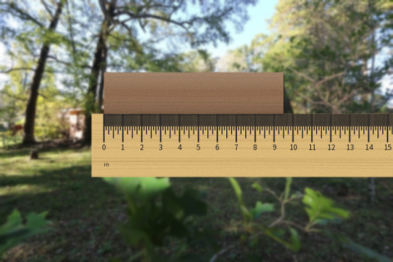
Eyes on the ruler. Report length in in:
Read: 9.5 in
